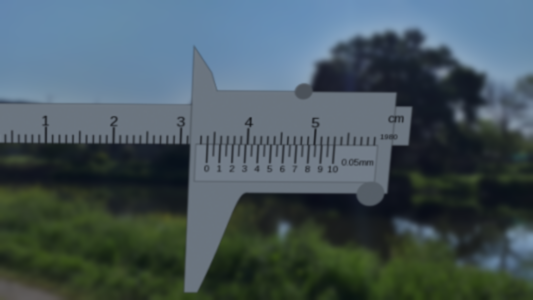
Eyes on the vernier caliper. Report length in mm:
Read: 34.0 mm
